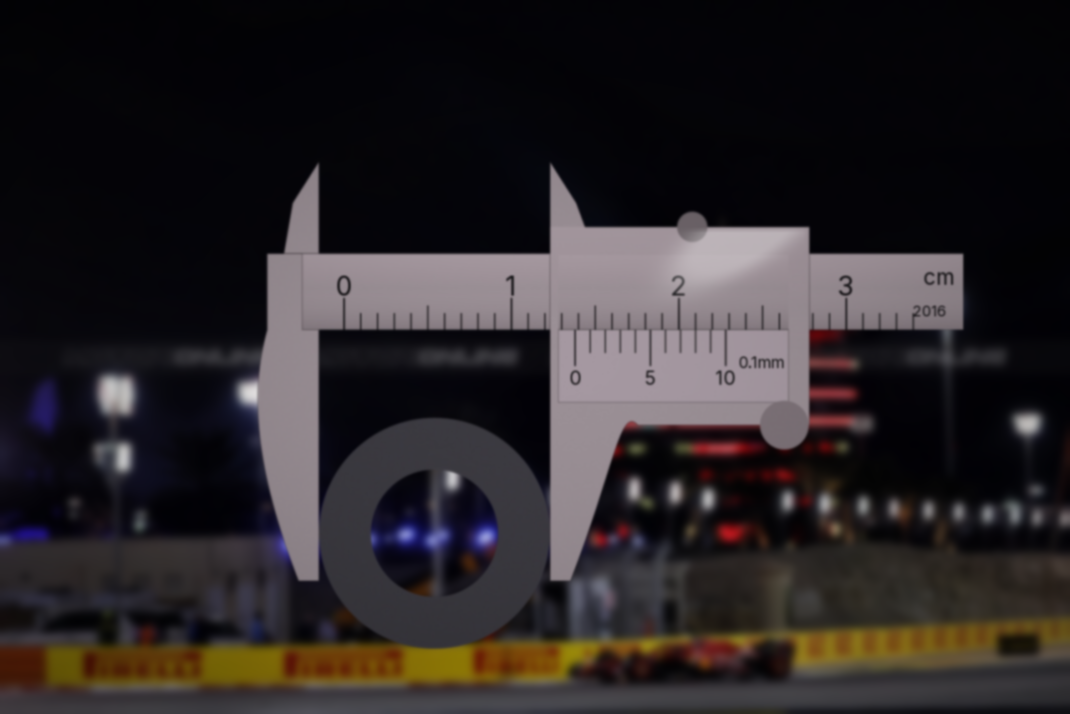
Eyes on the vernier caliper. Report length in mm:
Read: 13.8 mm
